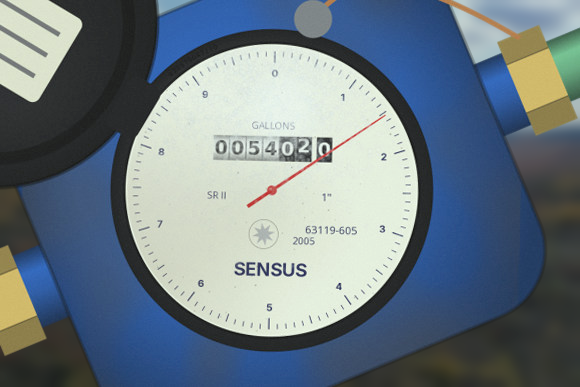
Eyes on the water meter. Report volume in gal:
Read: 54021.5 gal
